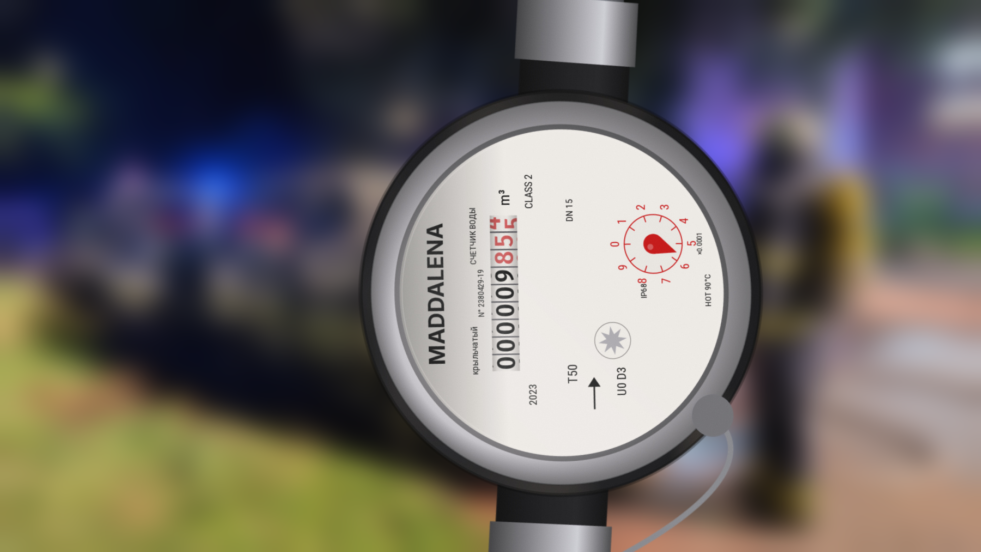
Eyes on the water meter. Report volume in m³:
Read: 9.8545 m³
